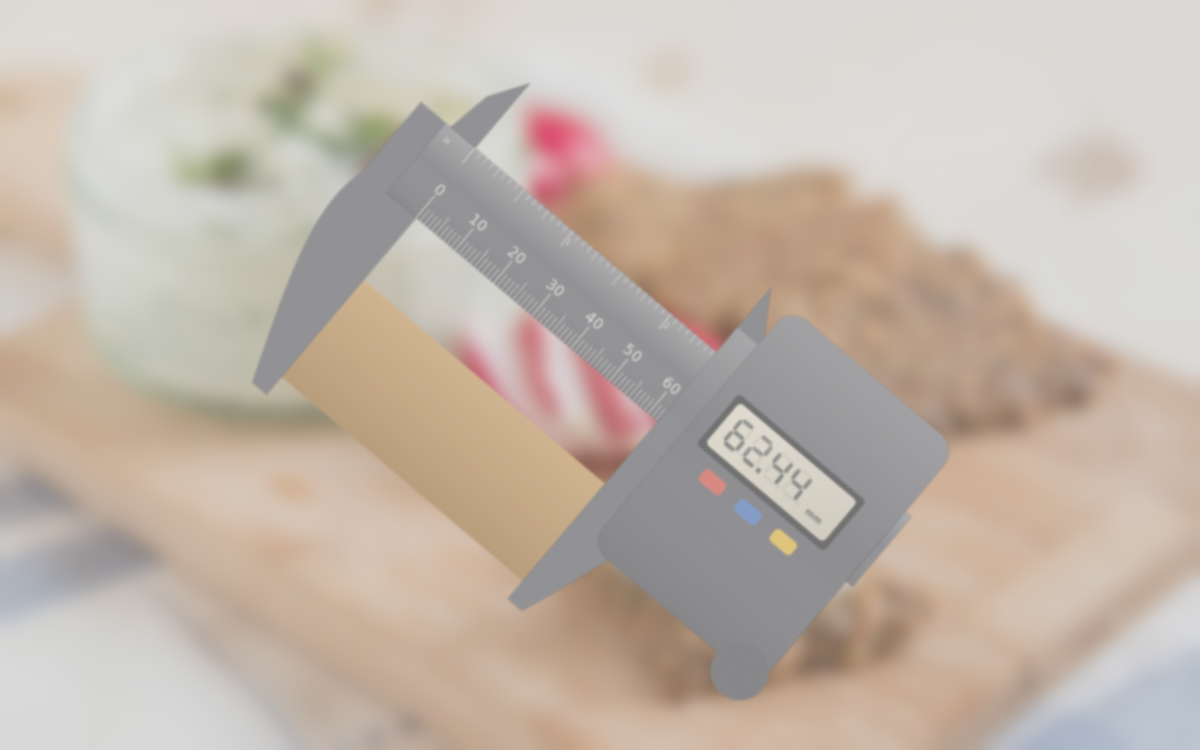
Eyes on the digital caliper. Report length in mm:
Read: 62.44 mm
